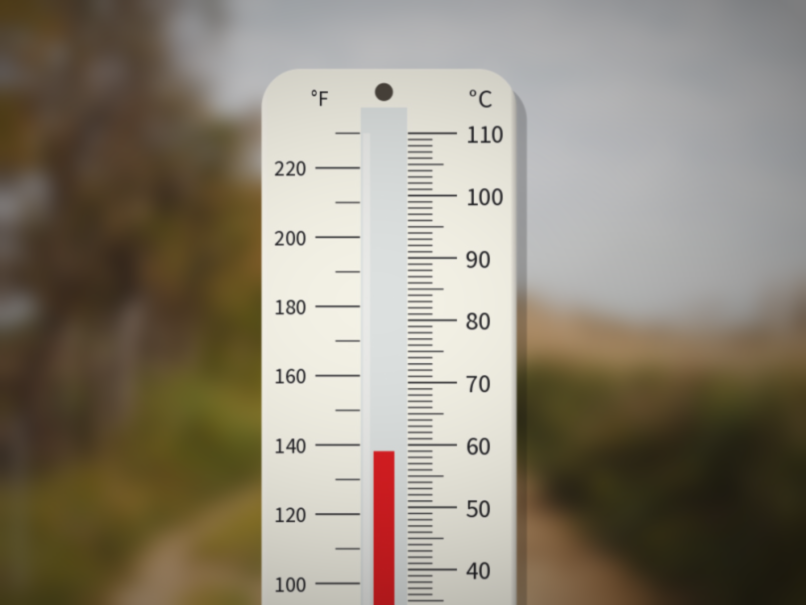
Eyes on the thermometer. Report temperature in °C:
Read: 59 °C
